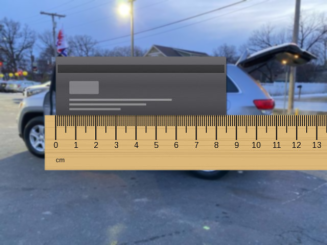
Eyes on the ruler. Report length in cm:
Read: 8.5 cm
